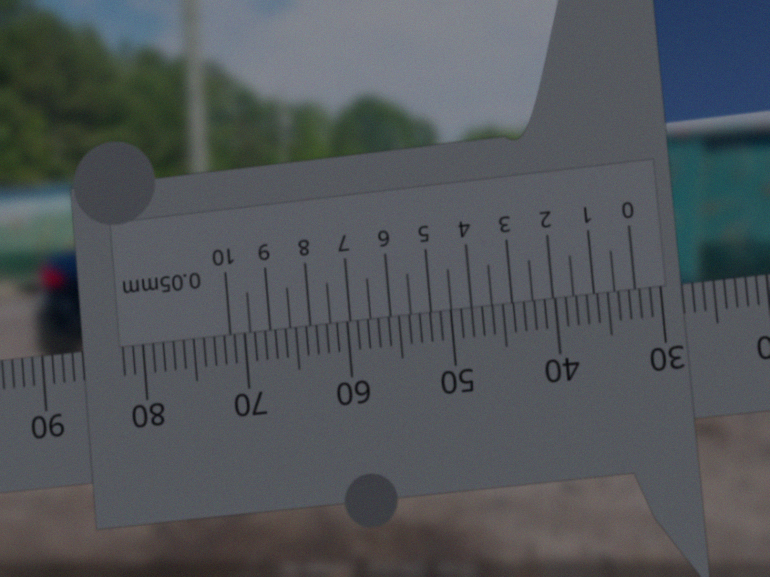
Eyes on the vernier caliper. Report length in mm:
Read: 32.4 mm
